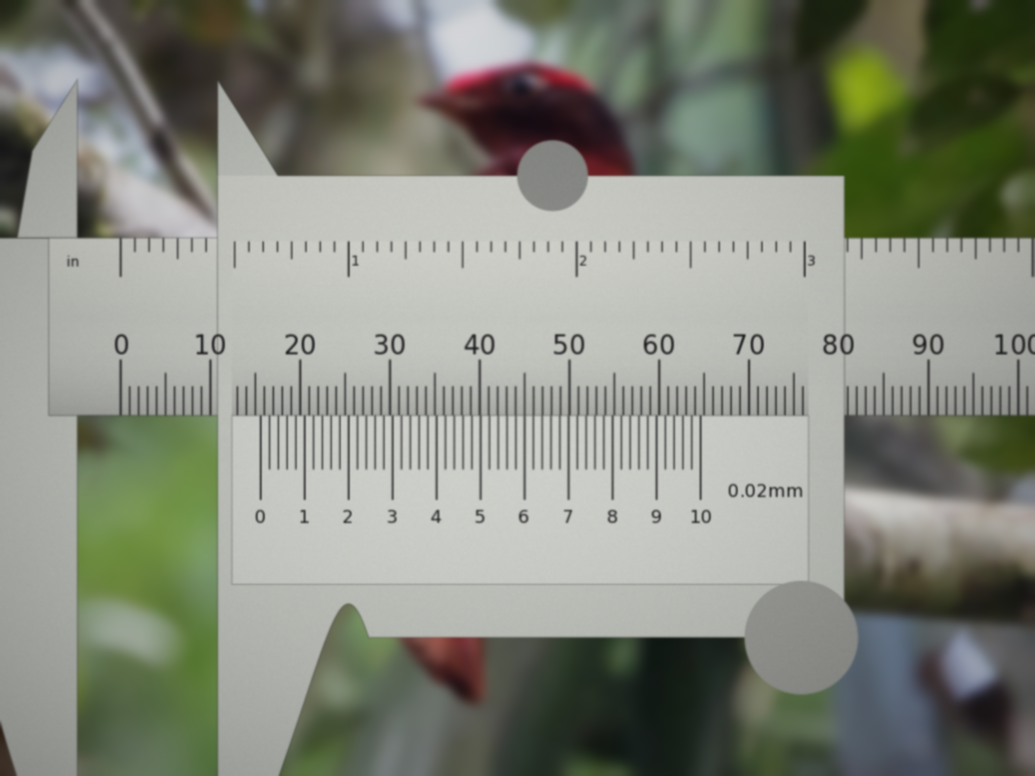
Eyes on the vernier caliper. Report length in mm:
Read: 15.6 mm
